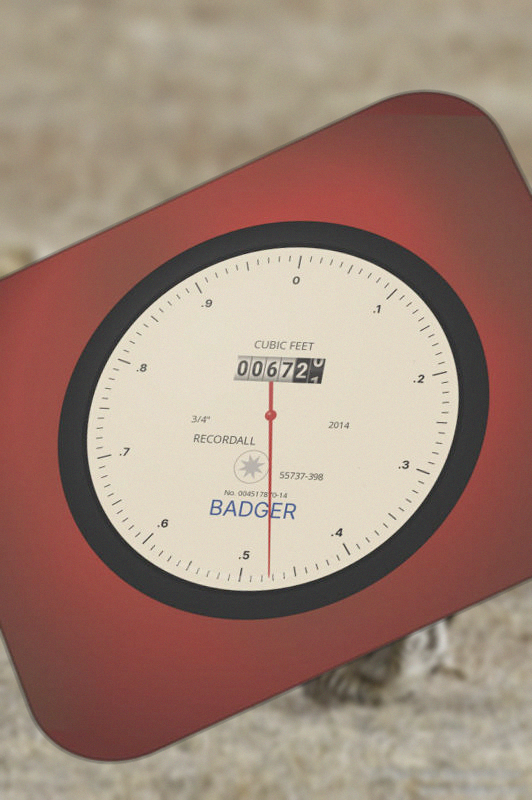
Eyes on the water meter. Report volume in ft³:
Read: 6720.47 ft³
